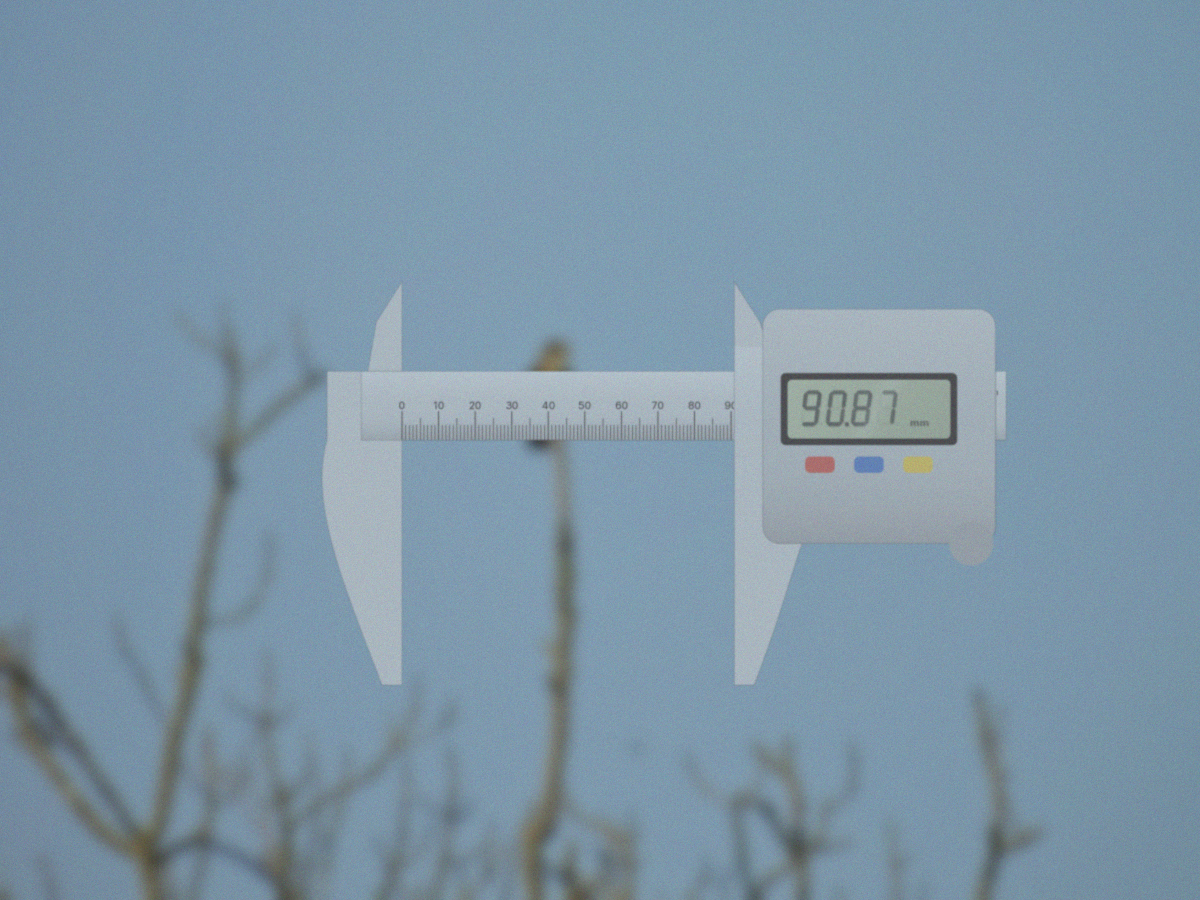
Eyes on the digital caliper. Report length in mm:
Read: 90.87 mm
